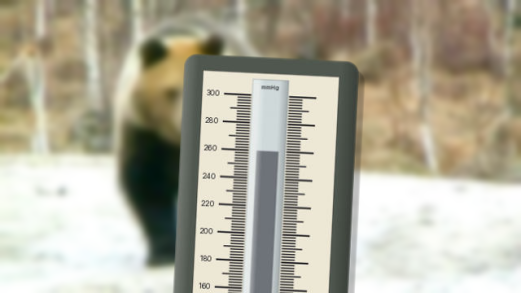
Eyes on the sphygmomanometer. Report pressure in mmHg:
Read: 260 mmHg
